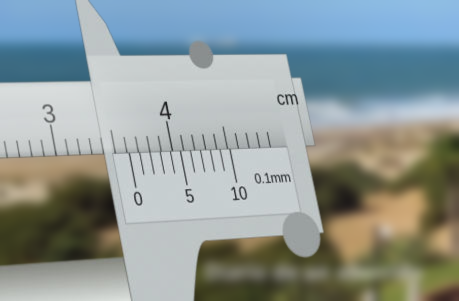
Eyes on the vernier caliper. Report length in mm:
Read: 36.2 mm
